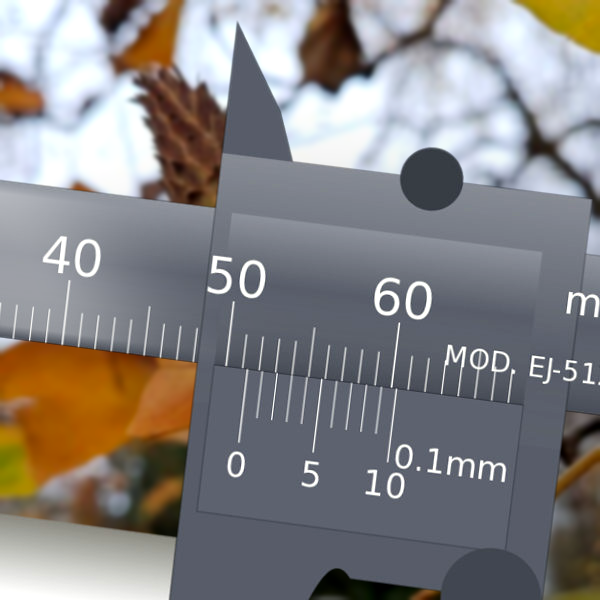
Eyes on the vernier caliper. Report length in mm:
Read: 51.3 mm
